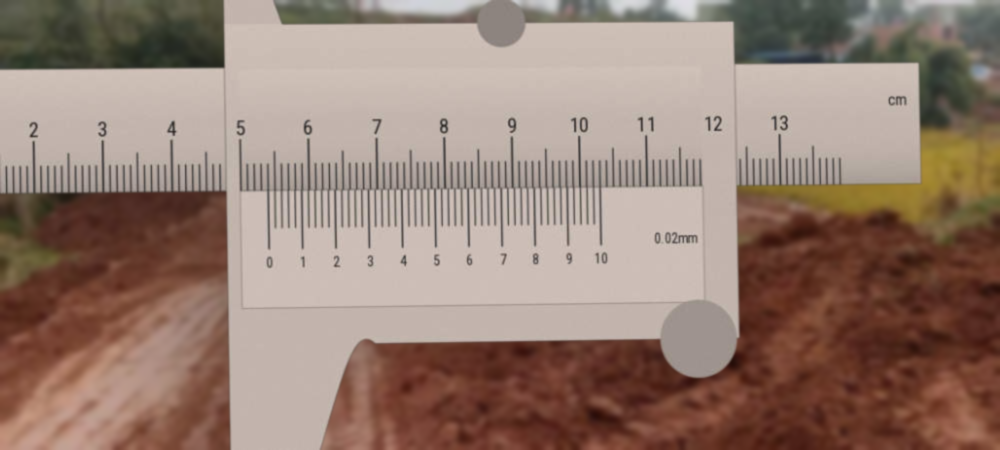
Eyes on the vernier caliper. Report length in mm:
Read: 54.0 mm
